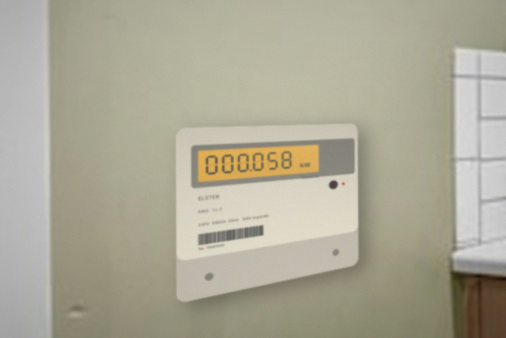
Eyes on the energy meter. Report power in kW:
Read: 0.058 kW
